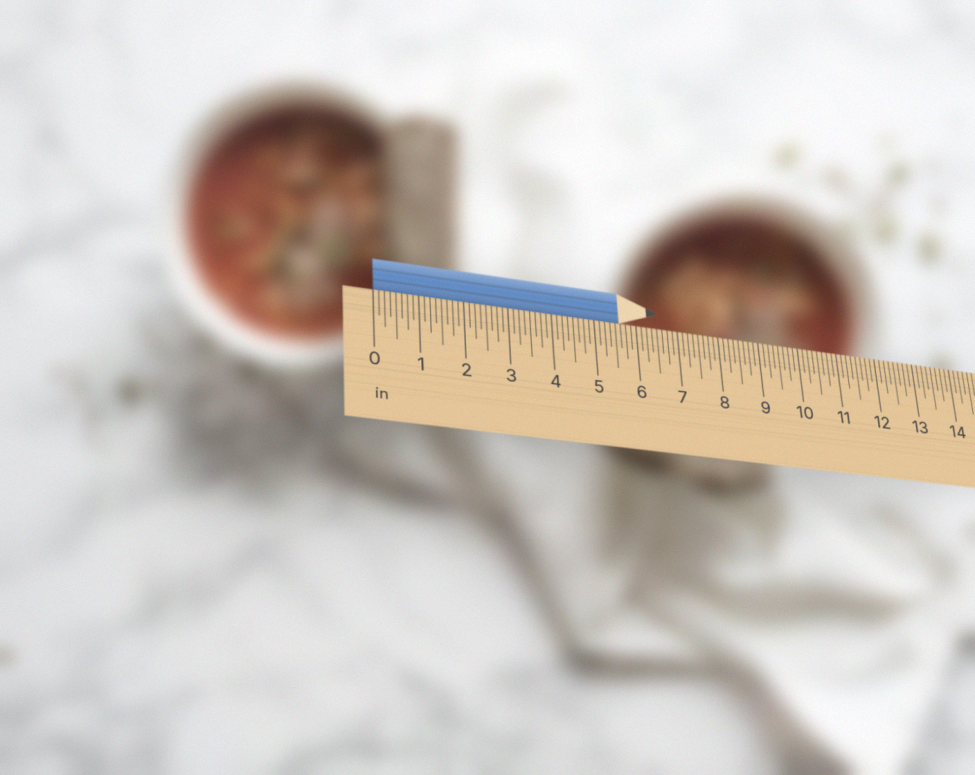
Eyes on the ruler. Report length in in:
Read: 6.5 in
